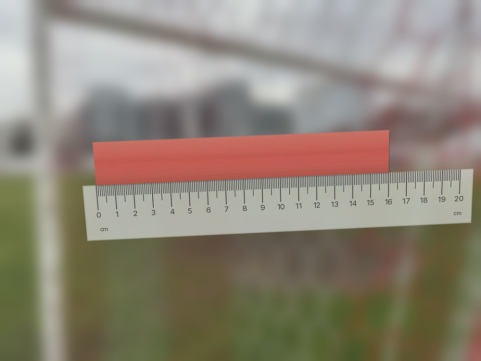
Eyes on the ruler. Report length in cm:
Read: 16 cm
